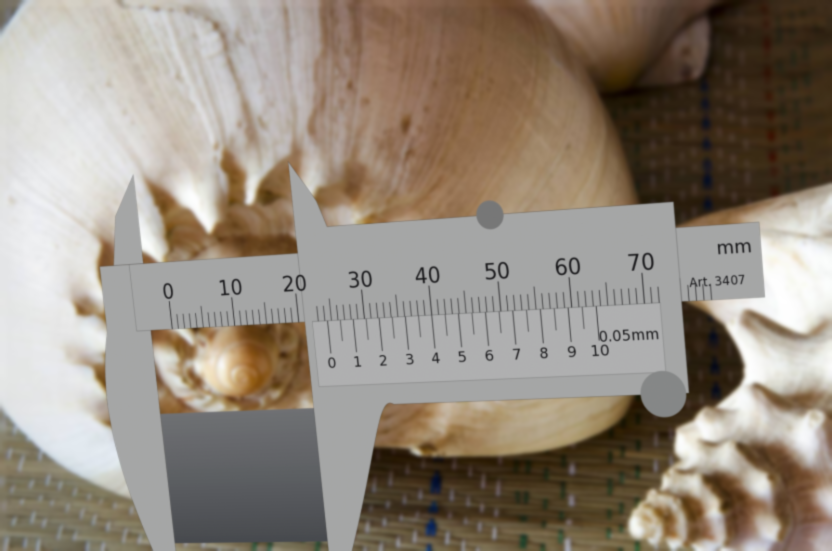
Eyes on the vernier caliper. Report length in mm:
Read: 24.4 mm
